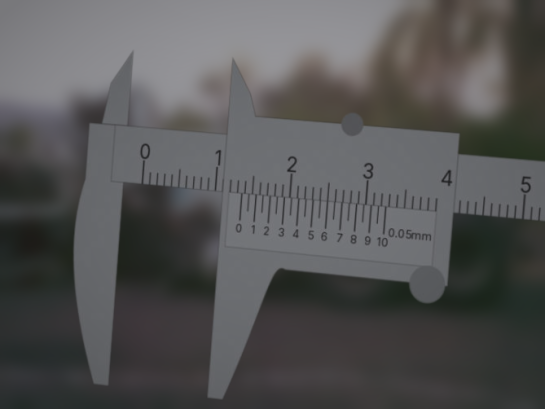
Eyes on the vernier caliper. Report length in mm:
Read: 13.6 mm
